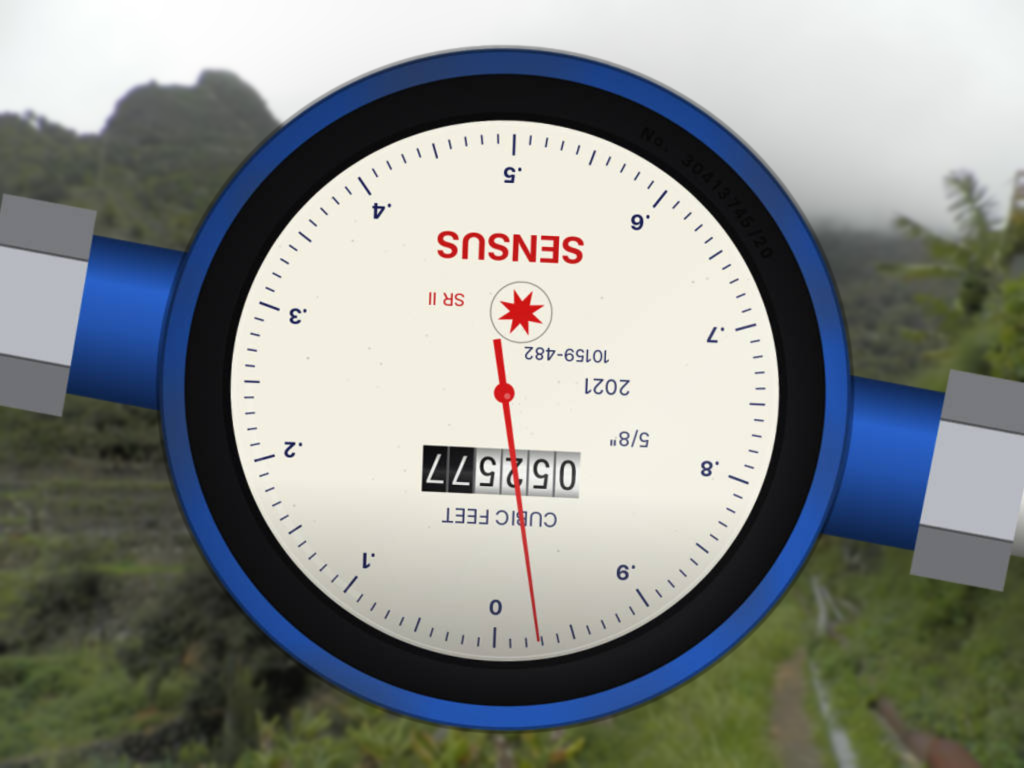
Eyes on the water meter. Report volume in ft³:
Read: 52576.97 ft³
